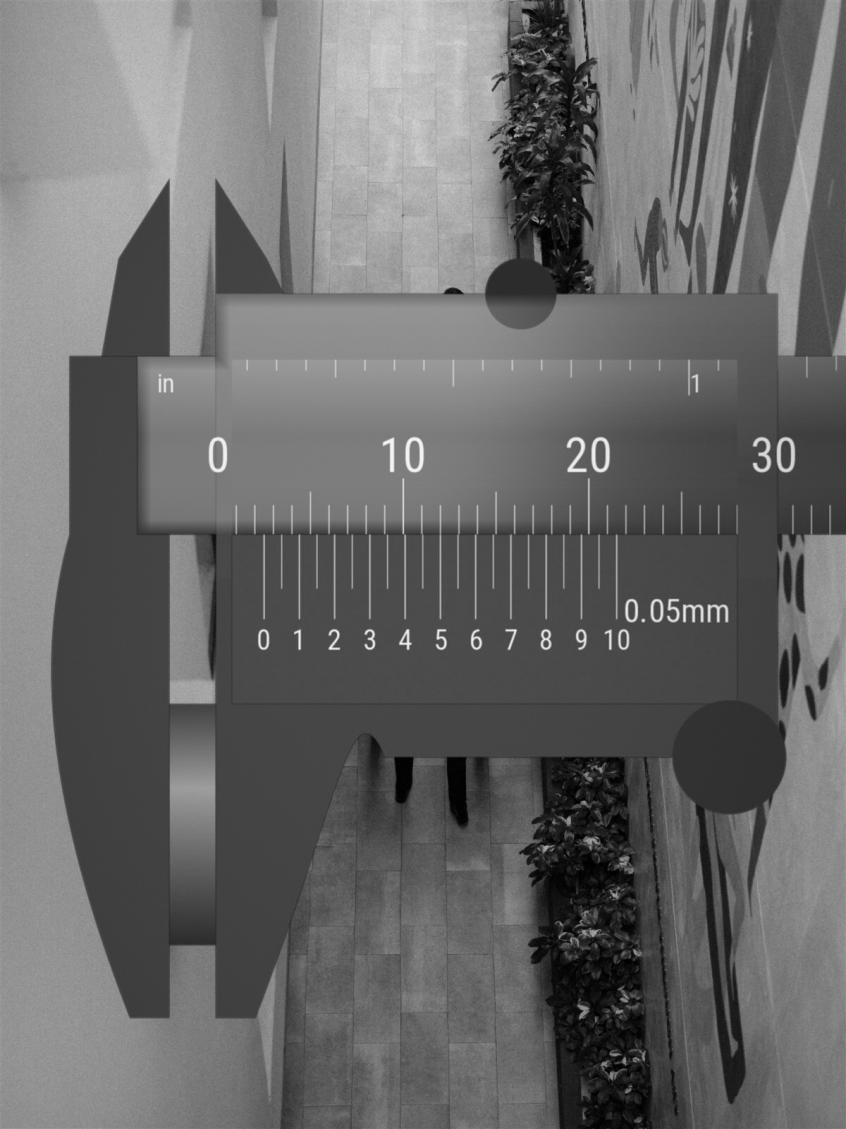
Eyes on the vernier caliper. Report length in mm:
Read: 2.5 mm
